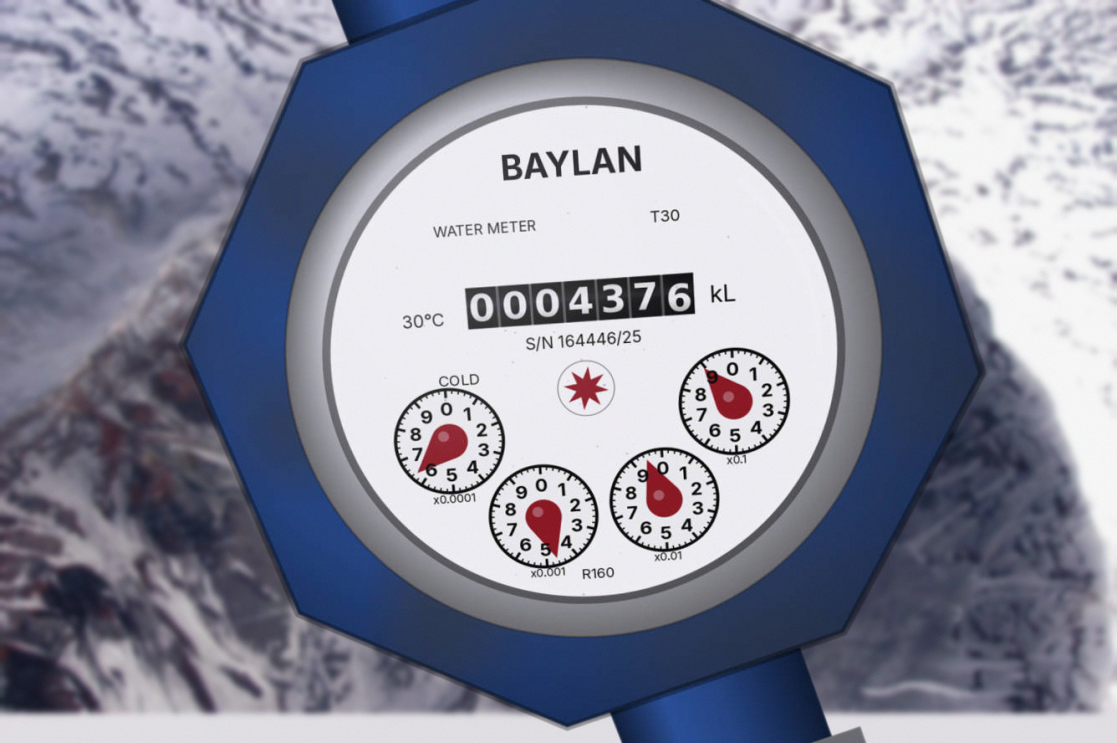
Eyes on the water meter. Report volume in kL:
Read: 4375.8946 kL
